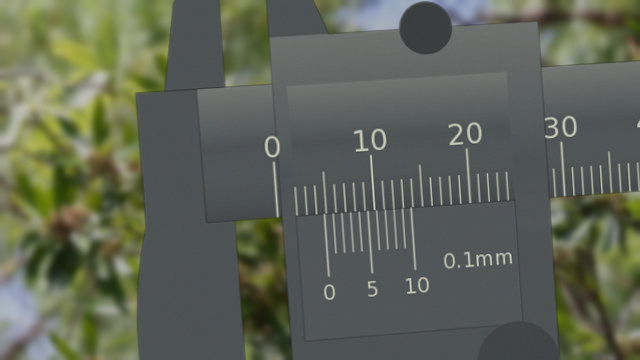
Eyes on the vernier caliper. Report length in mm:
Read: 4.8 mm
